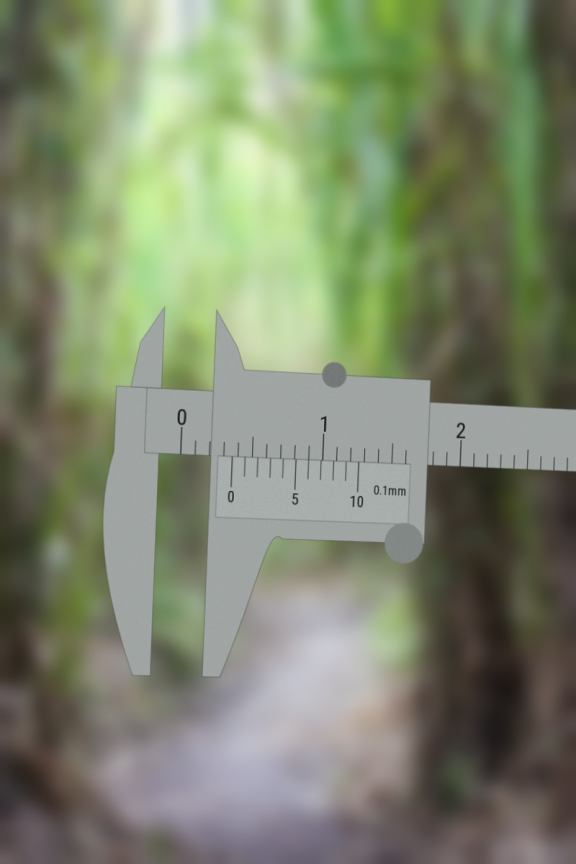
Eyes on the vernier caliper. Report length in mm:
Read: 3.6 mm
